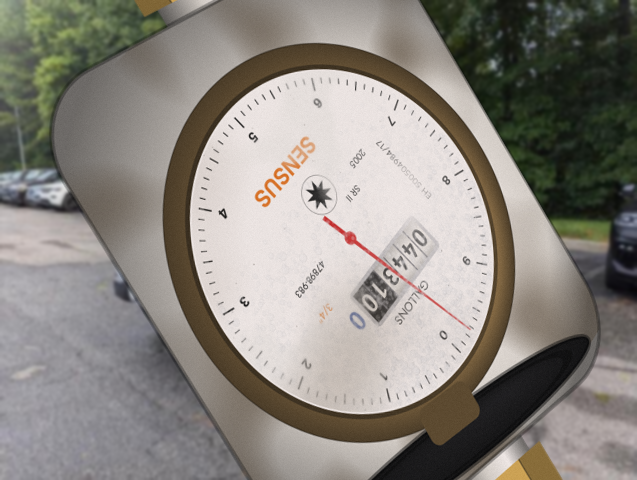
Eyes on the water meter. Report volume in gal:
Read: 443099.7 gal
